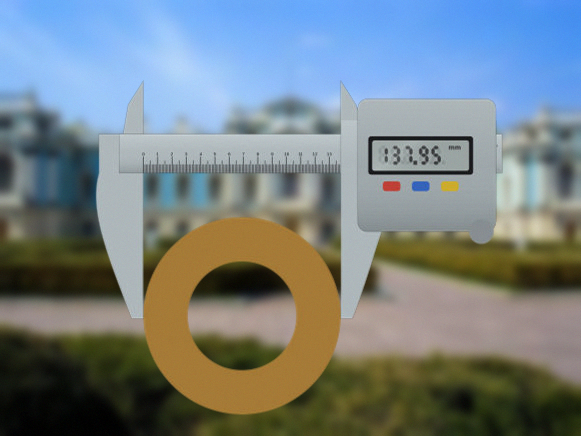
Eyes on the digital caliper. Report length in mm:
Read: 137.95 mm
